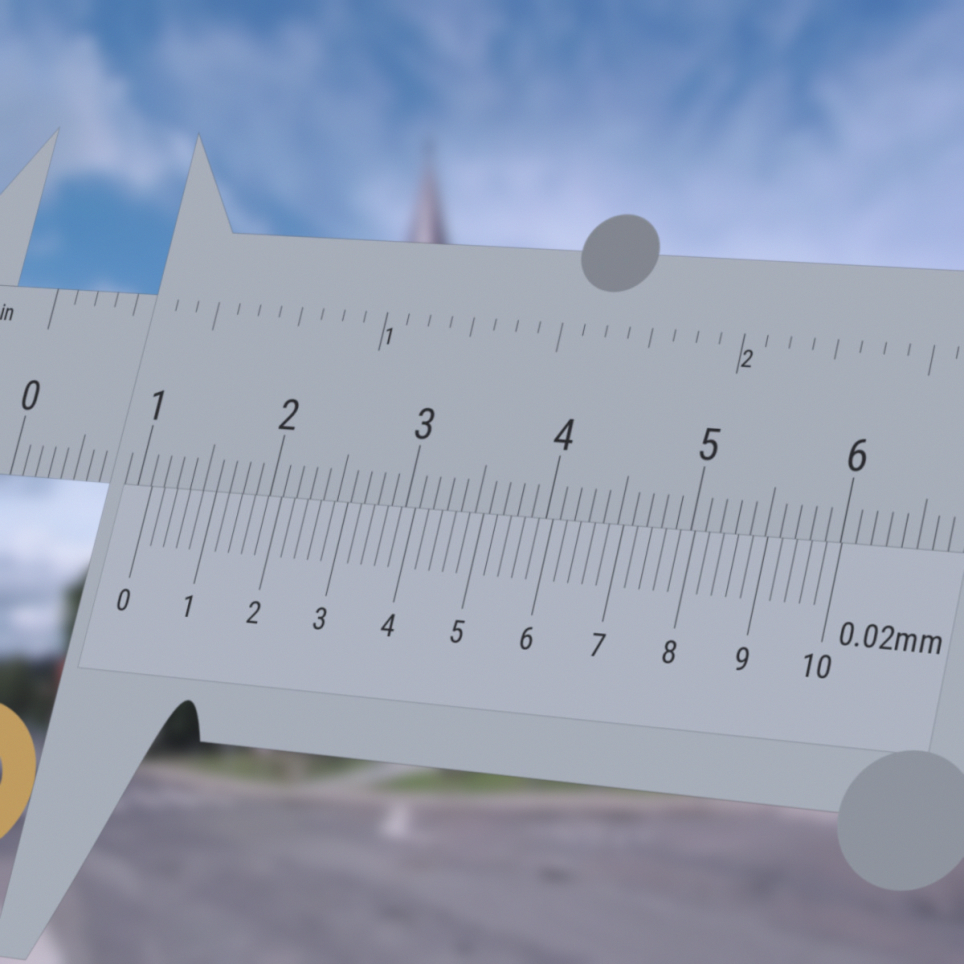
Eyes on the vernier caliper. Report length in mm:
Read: 11.1 mm
